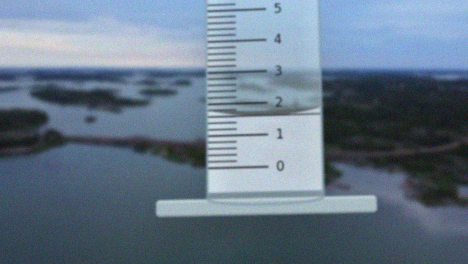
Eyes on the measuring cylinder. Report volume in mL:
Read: 1.6 mL
